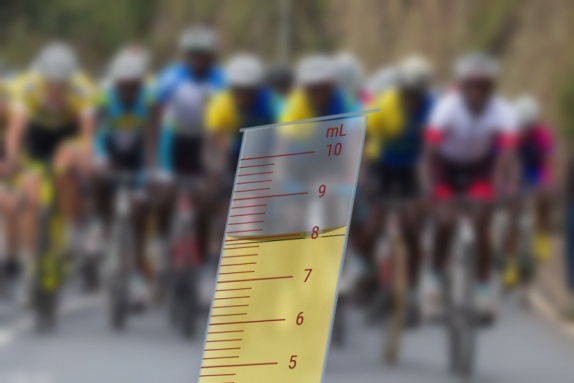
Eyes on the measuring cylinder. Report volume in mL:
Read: 7.9 mL
